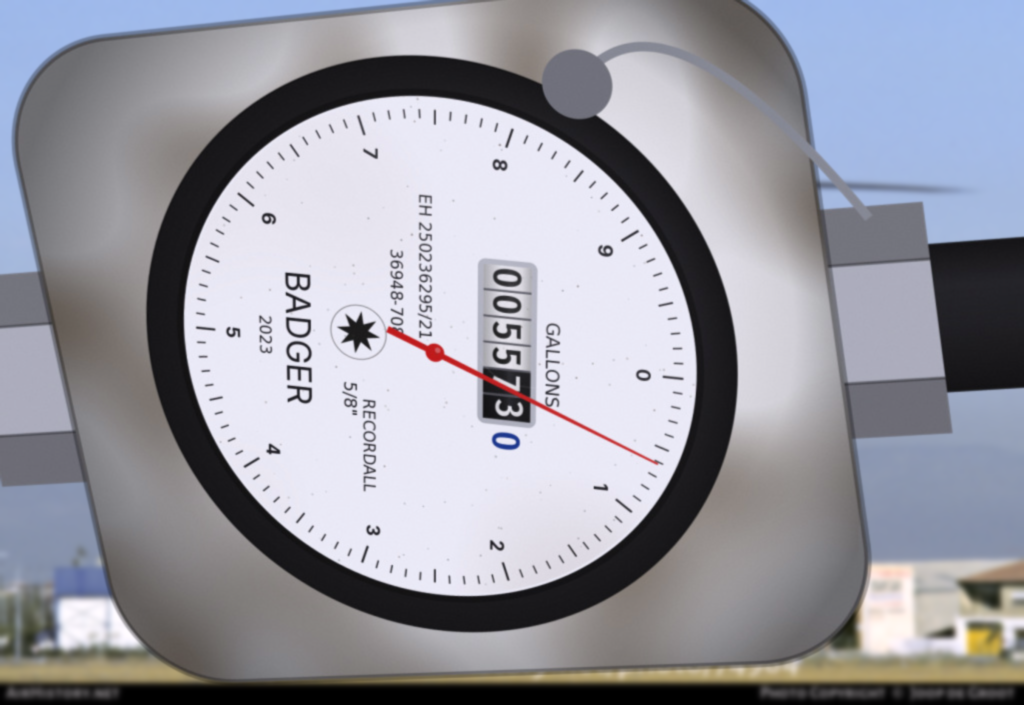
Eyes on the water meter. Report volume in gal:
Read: 55730.6 gal
